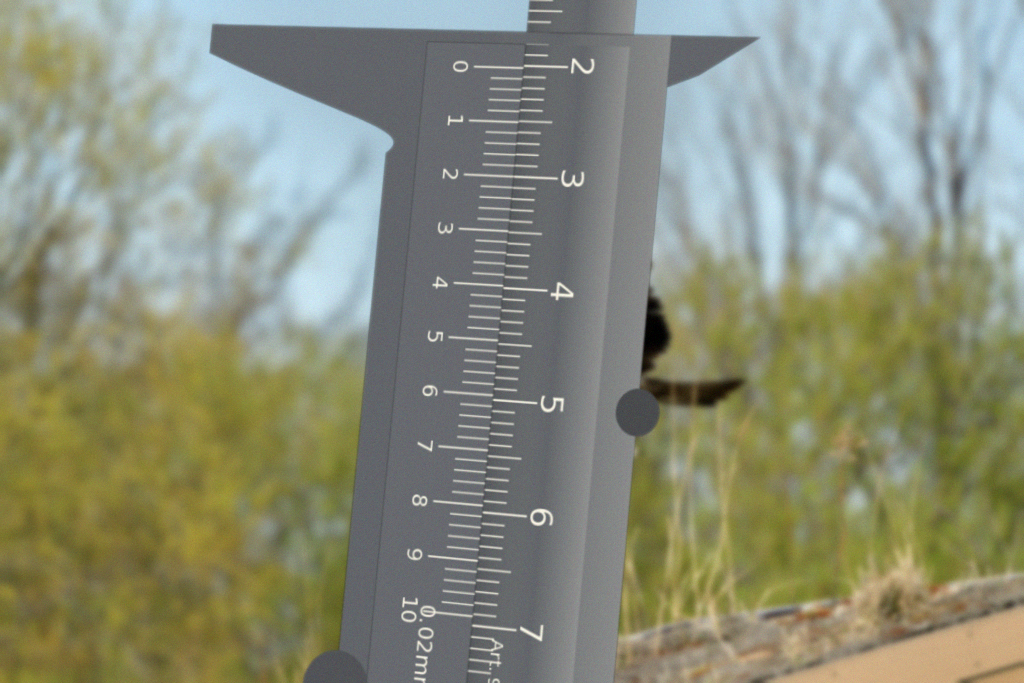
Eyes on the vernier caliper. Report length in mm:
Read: 20.2 mm
